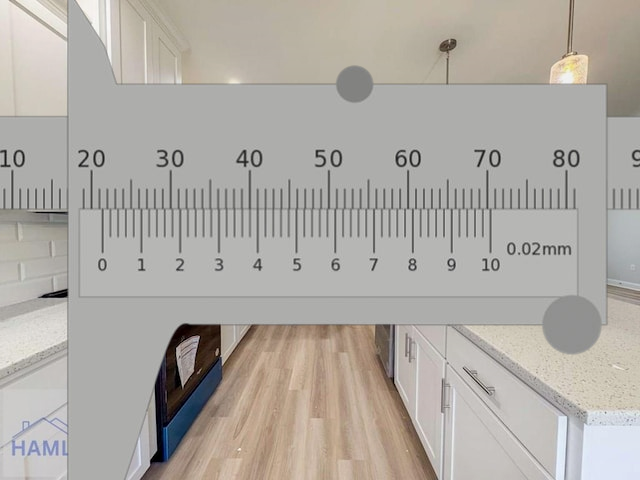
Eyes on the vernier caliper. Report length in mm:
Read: 21.4 mm
